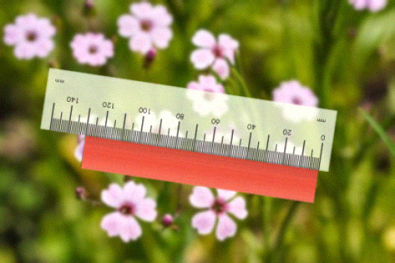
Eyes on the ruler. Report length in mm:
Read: 130 mm
